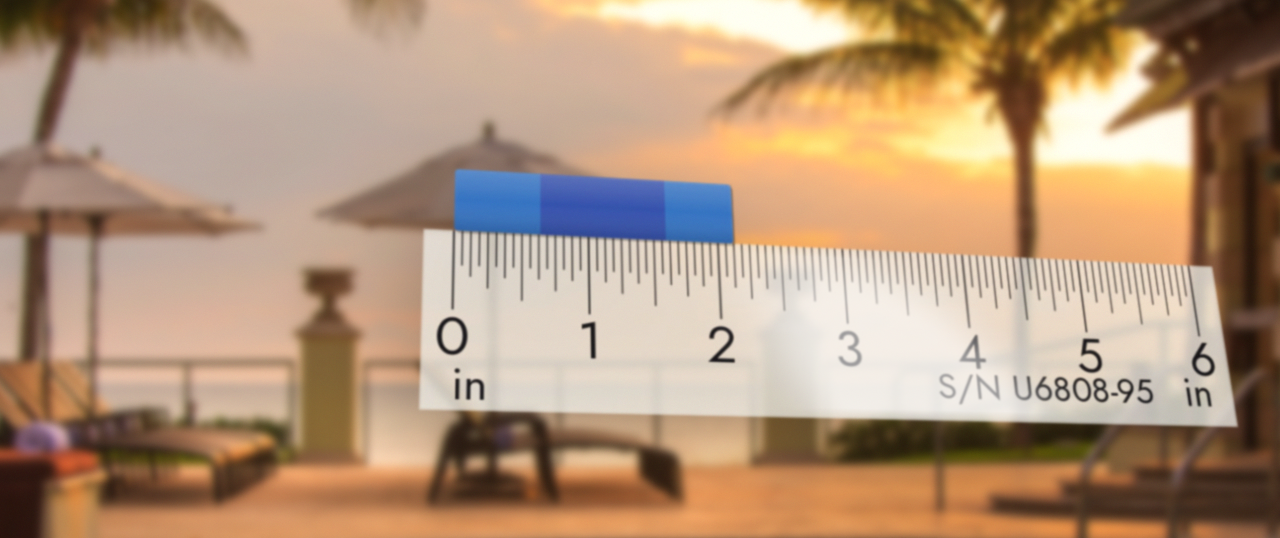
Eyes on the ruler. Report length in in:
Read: 2.125 in
